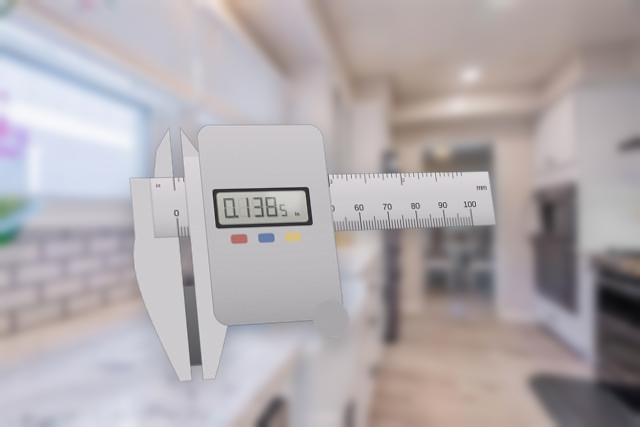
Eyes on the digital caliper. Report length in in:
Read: 0.1385 in
